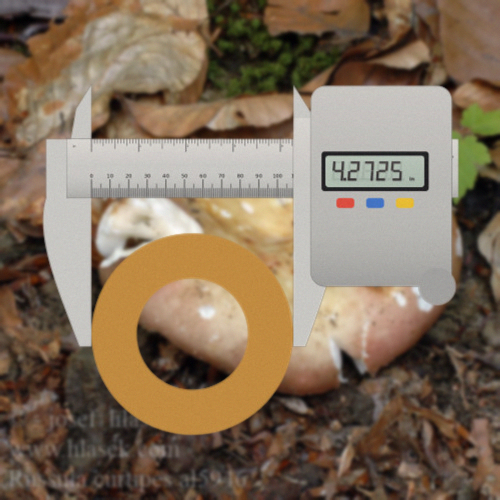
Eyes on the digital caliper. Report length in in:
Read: 4.2725 in
